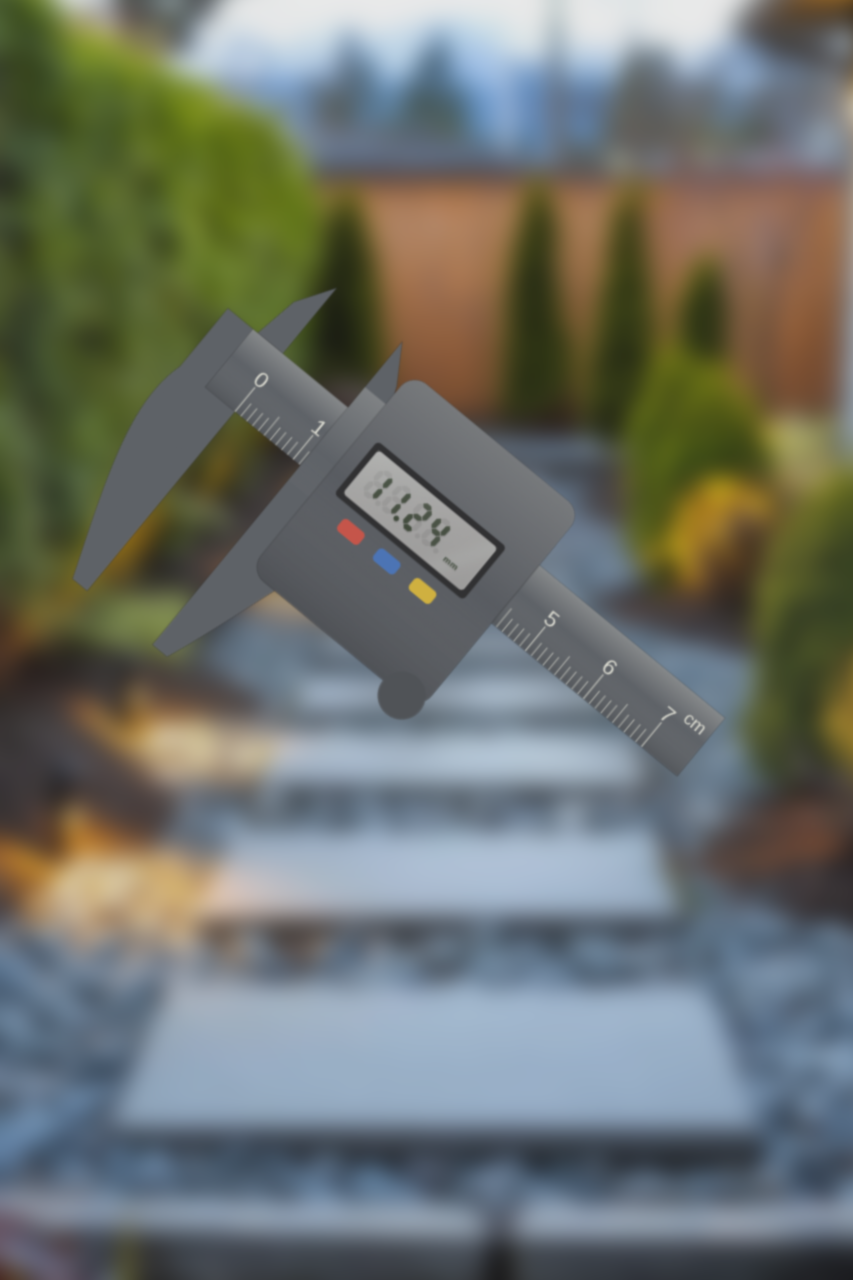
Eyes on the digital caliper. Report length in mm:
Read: 11.24 mm
